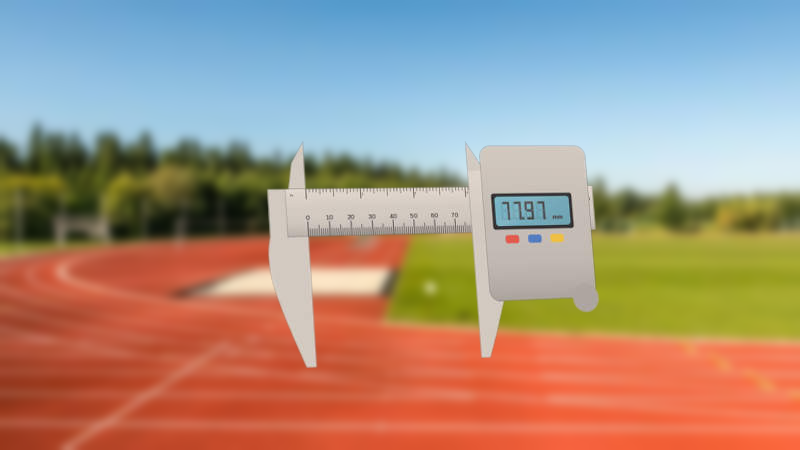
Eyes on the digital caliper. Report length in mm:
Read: 77.97 mm
